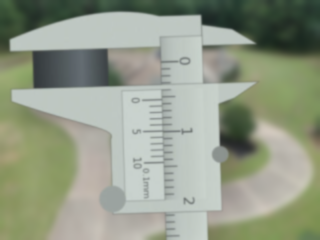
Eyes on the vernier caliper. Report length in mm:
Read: 5.4 mm
